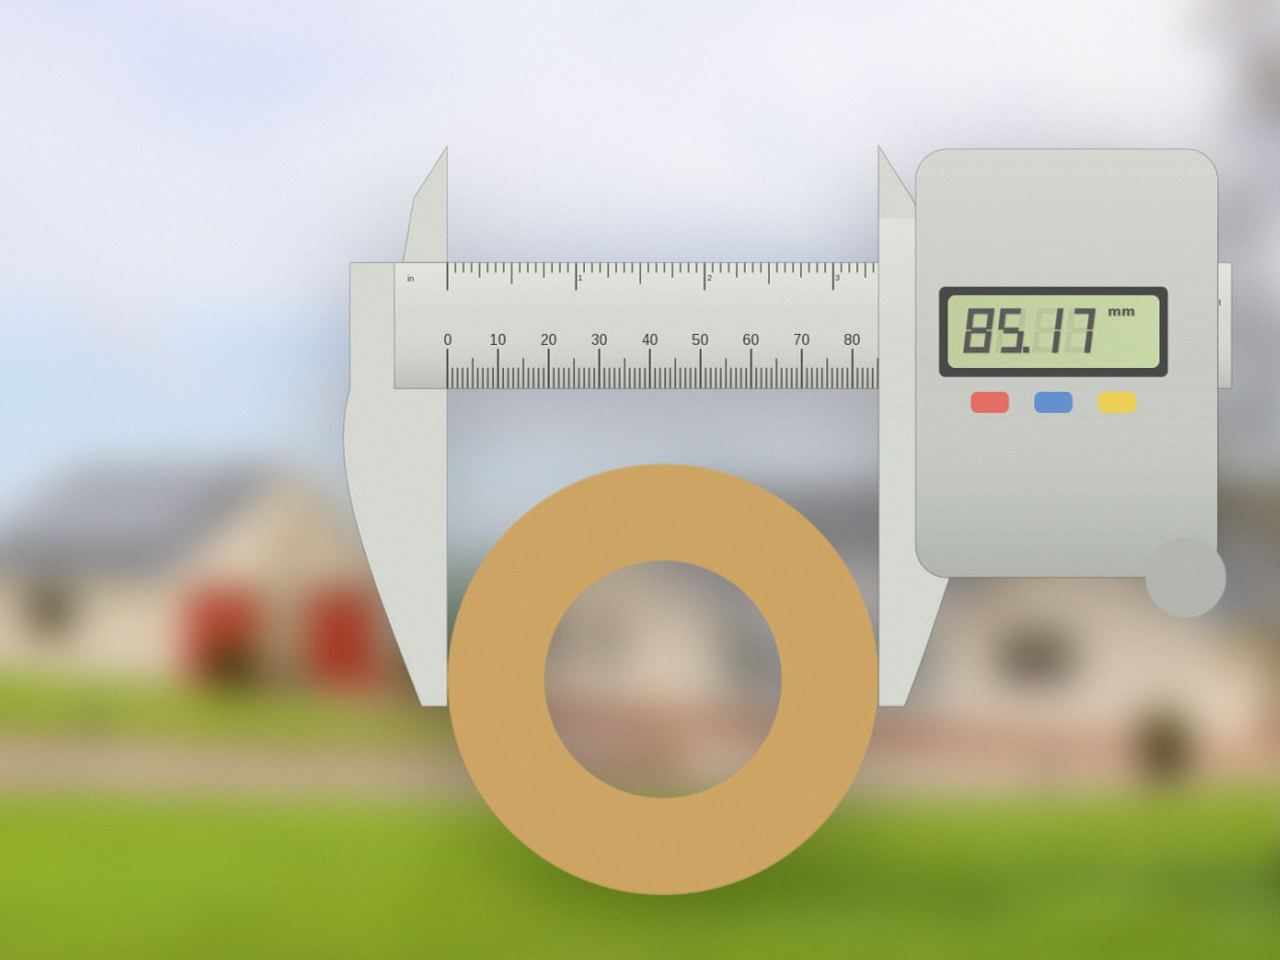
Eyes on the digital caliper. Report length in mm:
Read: 85.17 mm
